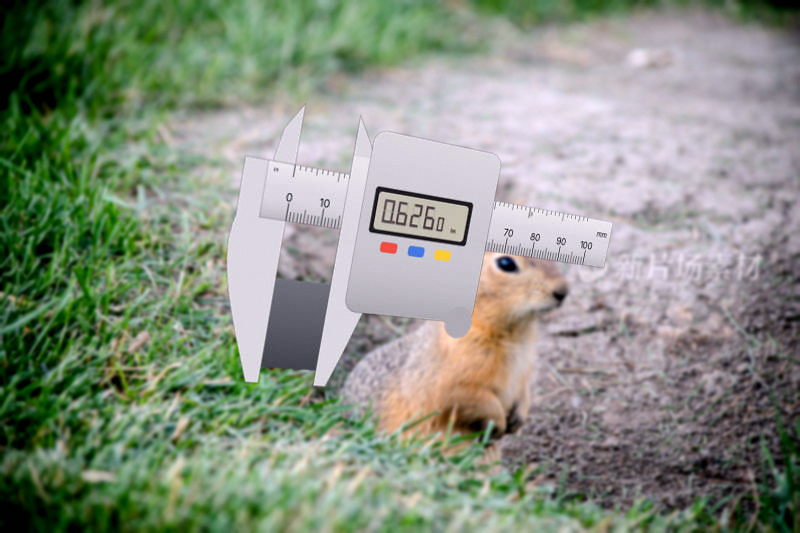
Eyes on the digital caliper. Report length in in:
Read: 0.6260 in
